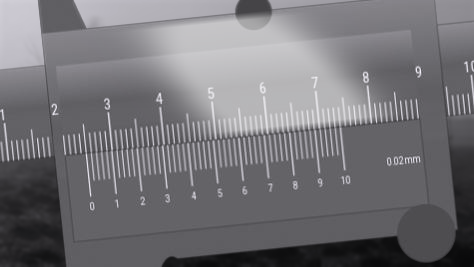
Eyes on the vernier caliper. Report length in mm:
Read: 25.0 mm
